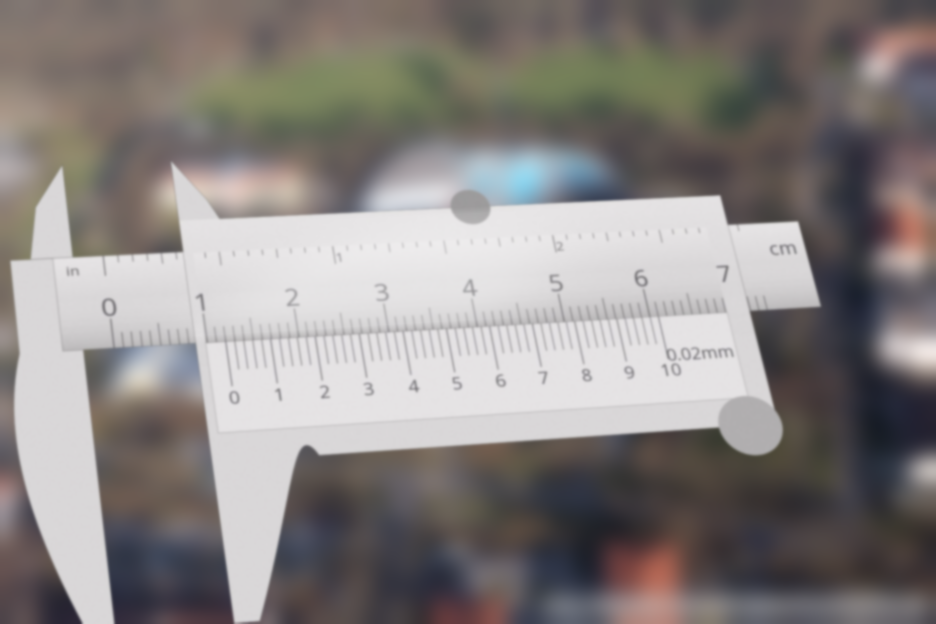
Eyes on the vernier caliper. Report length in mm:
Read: 12.0 mm
